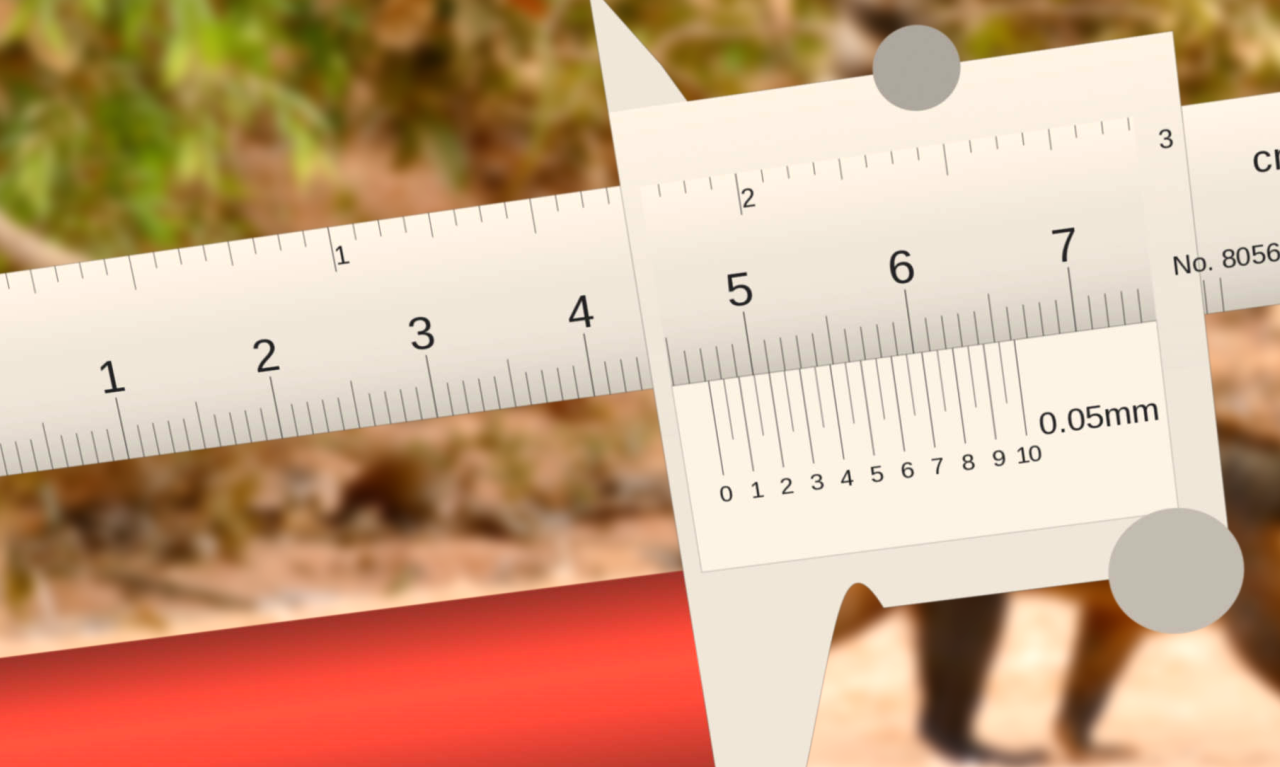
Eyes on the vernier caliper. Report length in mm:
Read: 47.2 mm
